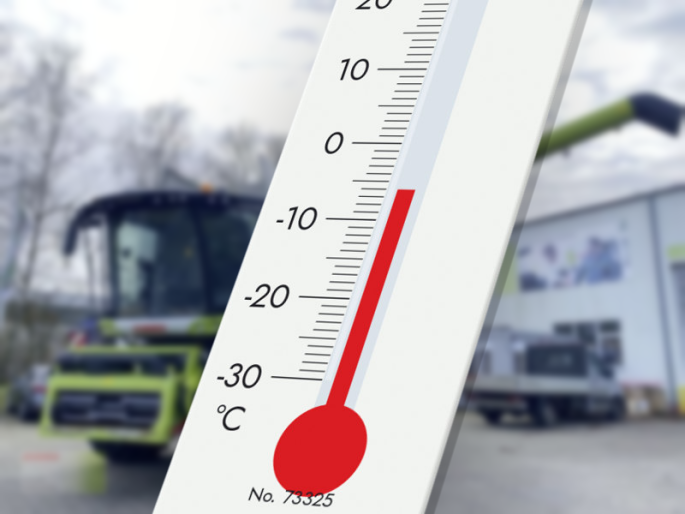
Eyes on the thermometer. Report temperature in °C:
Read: -6 °C
